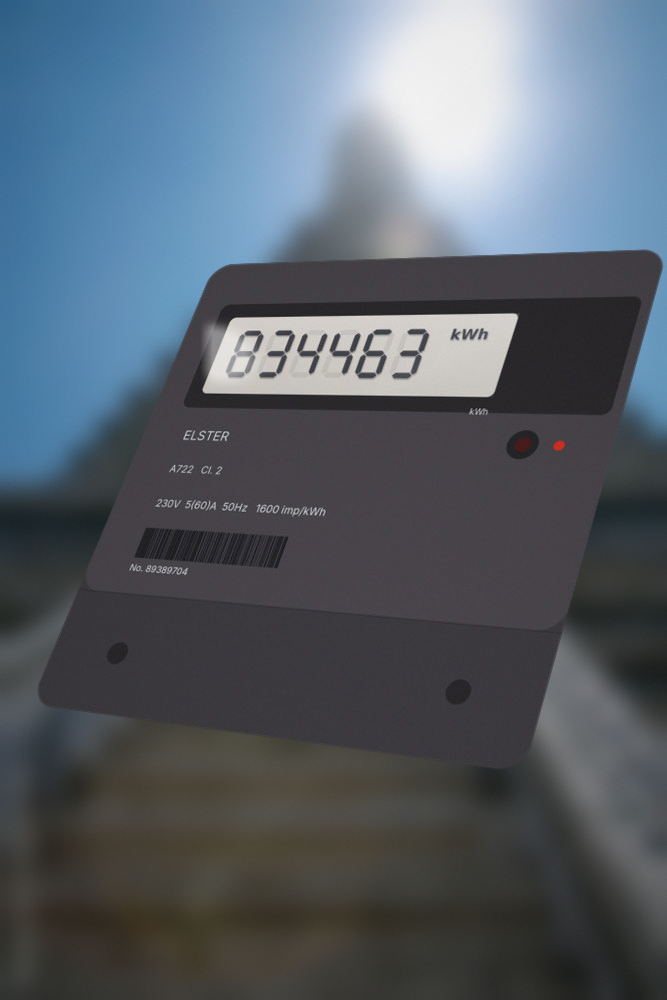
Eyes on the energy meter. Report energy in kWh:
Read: 834463 kWh
